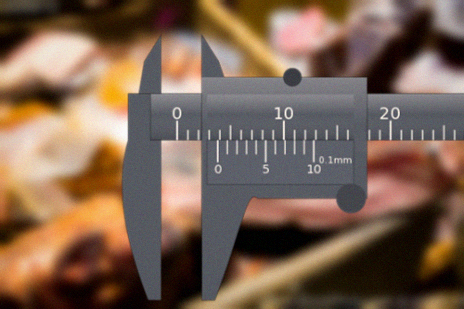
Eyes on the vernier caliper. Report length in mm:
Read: 3.8 mm
